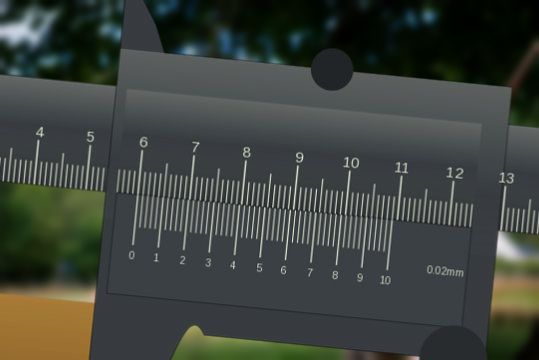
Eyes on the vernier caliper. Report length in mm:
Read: 60.0 mm
